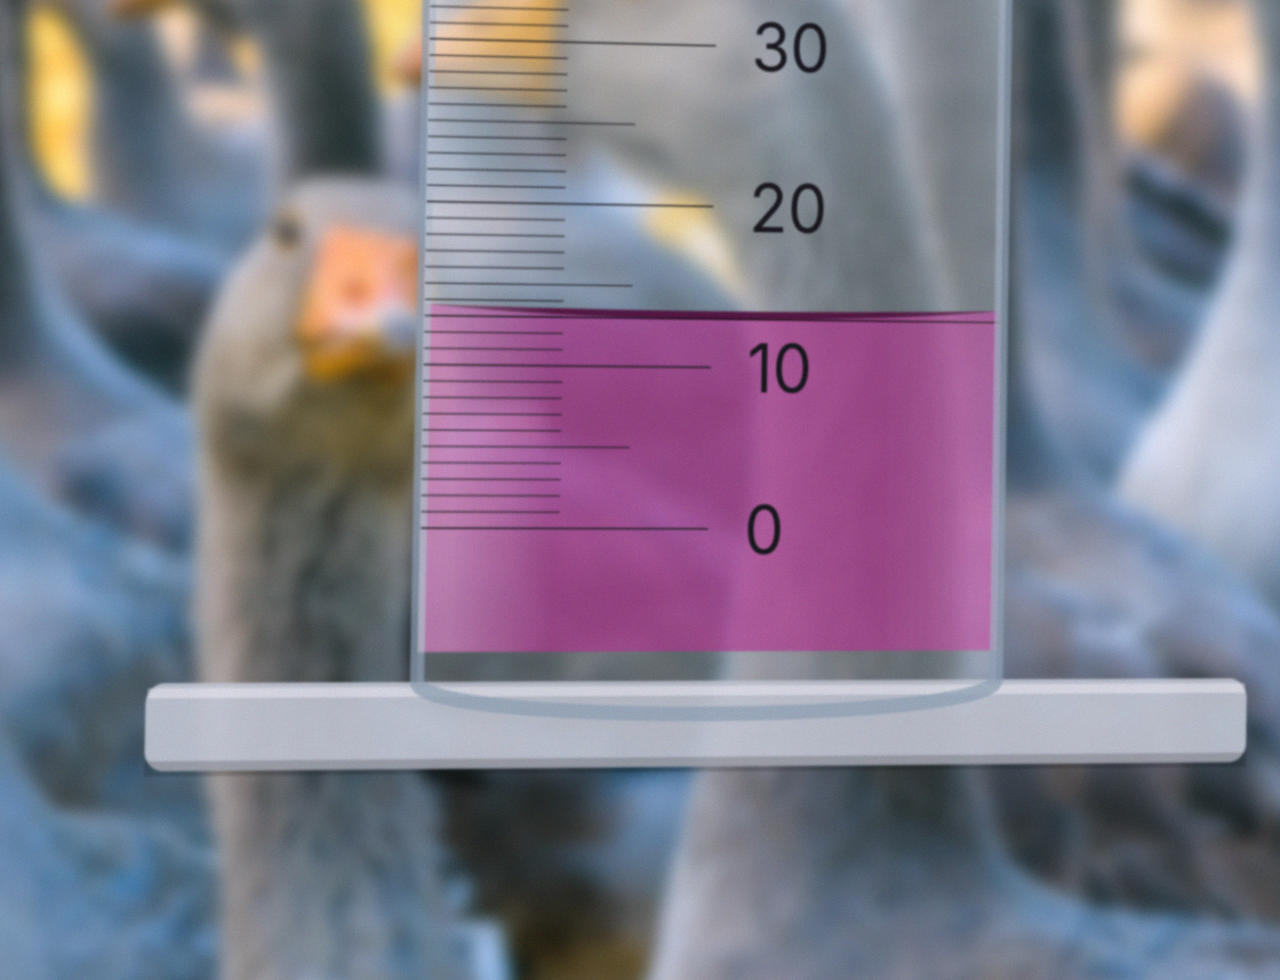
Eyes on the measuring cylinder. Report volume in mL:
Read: 13 mL
